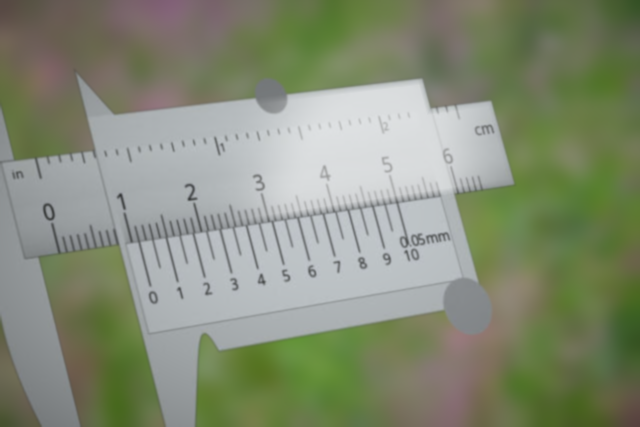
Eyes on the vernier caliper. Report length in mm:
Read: 11.0 mm
